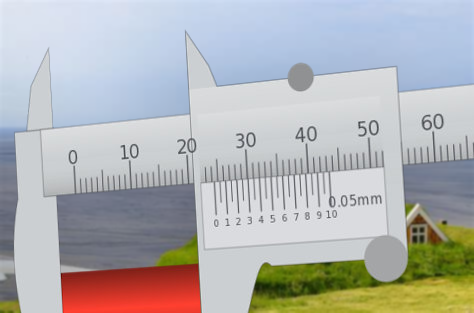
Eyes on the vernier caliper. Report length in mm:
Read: 24.4 mm
